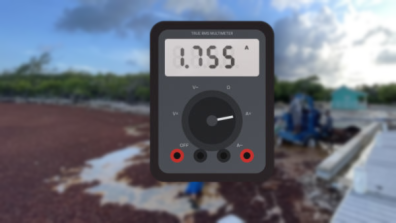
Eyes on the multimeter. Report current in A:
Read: 1.755 A
